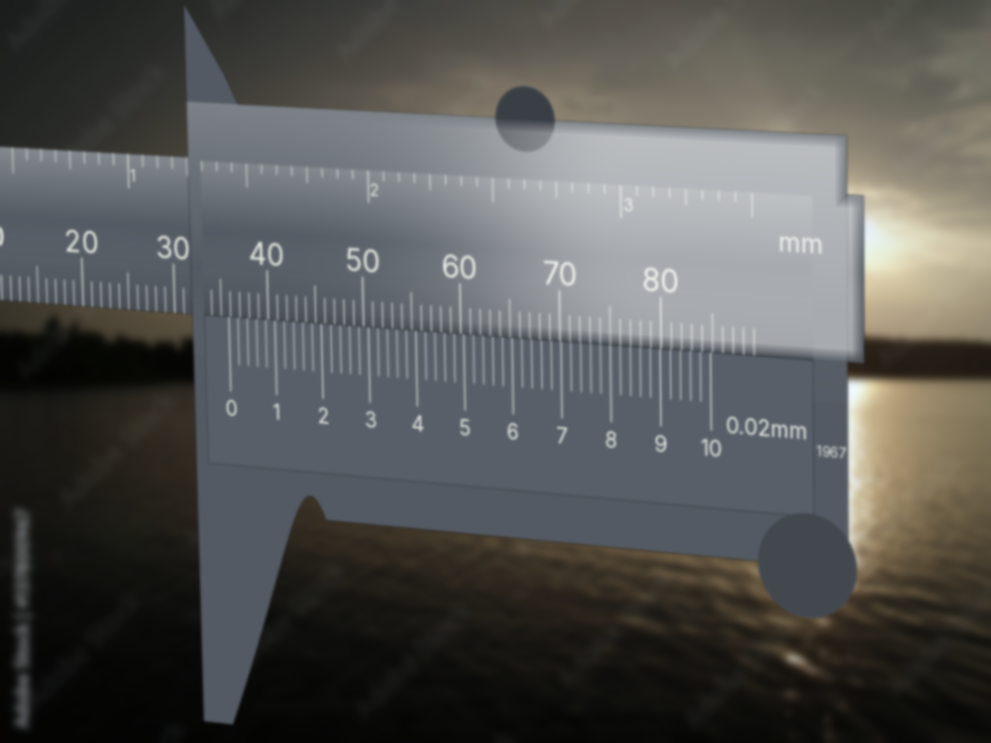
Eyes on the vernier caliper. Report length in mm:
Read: 35.8 mm
